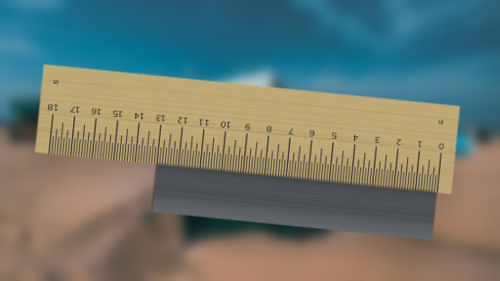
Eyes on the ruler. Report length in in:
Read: 13 in
